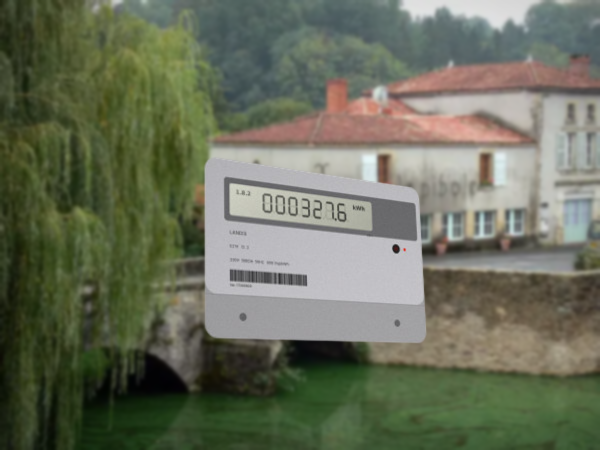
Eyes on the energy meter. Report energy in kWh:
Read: 327.6 kWh
